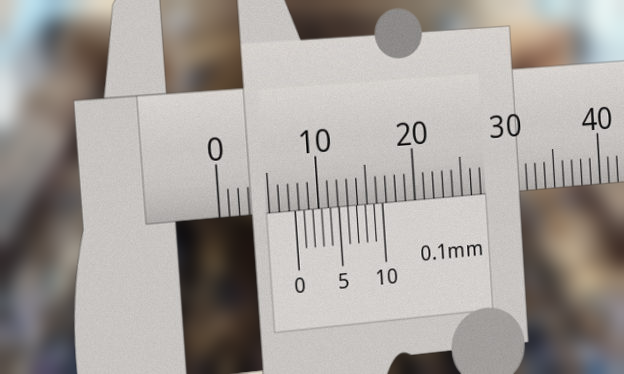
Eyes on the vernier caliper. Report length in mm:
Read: 7.6 mm
